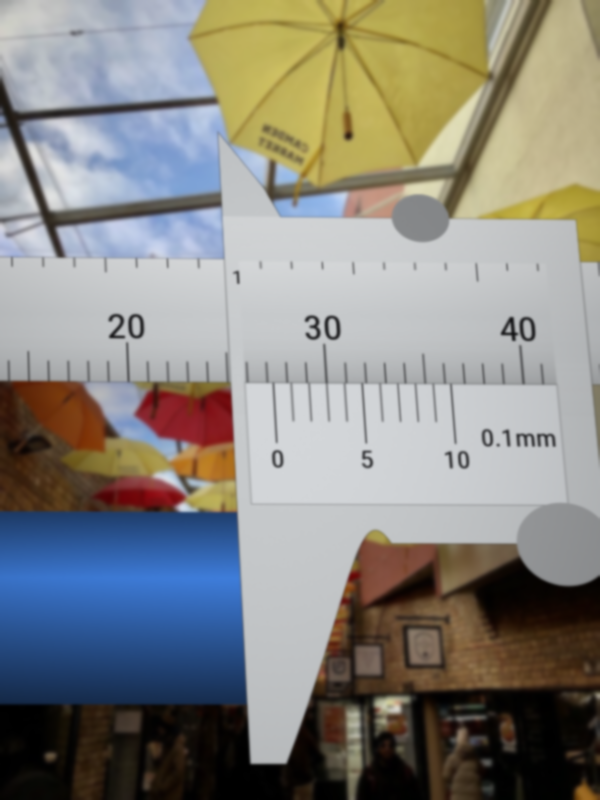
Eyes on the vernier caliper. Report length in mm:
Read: 27.3 mm
